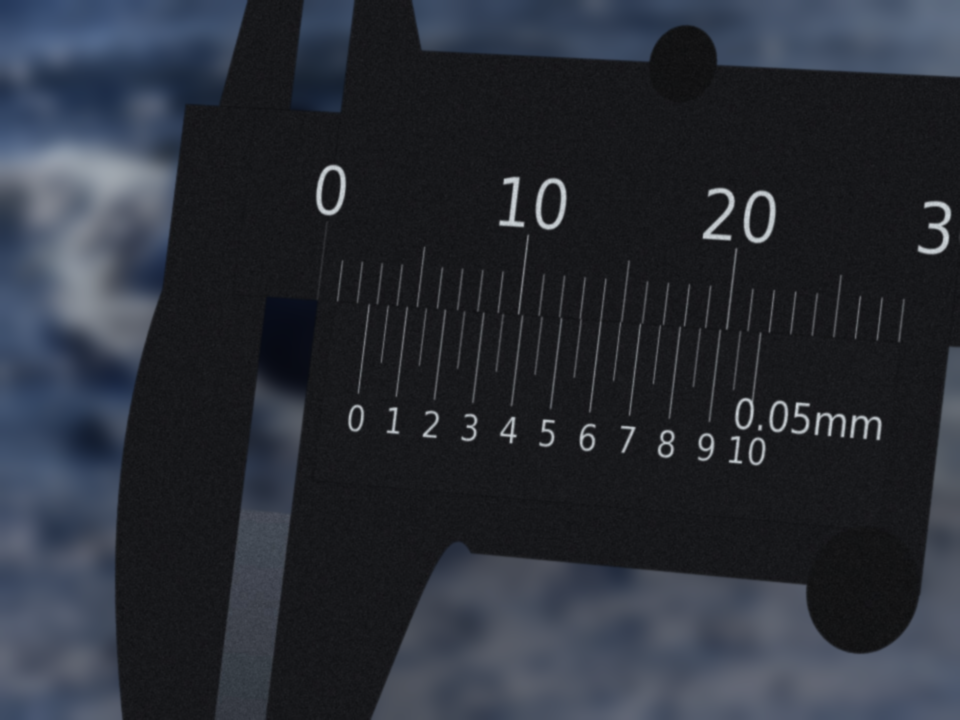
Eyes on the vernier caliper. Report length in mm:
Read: 2.6 mm
